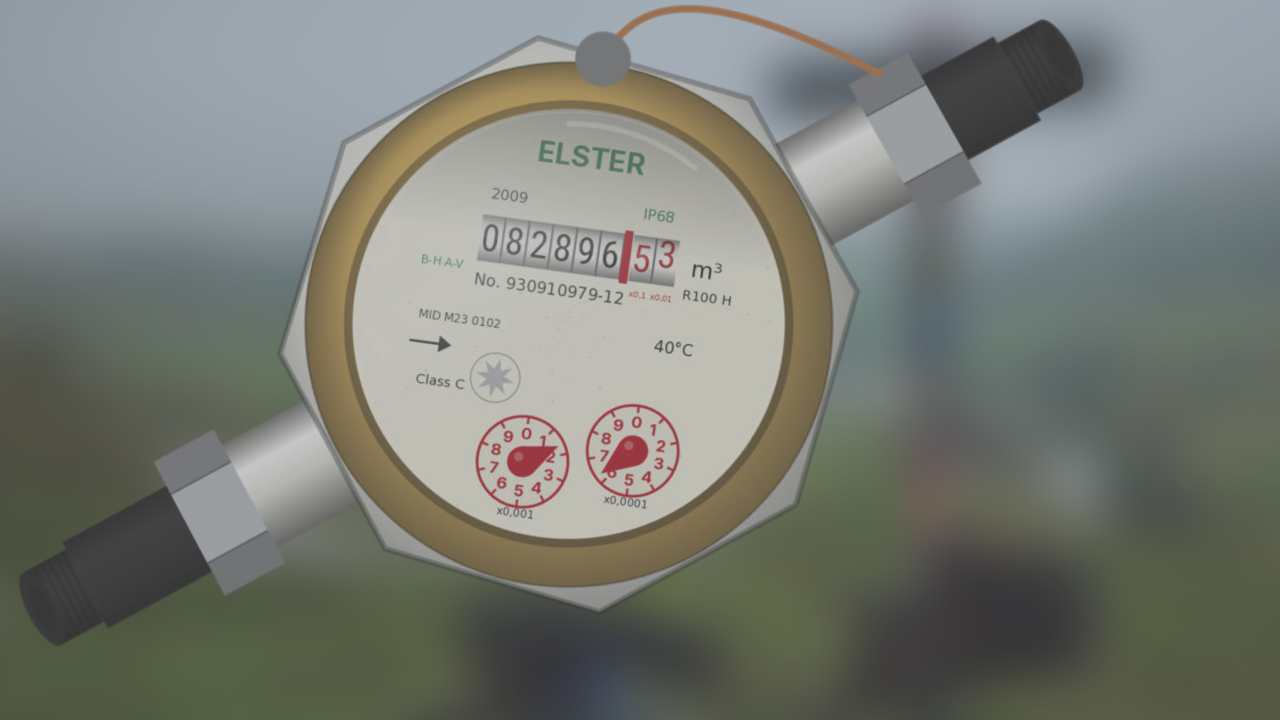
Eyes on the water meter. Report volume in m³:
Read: 82896.5316 m³
